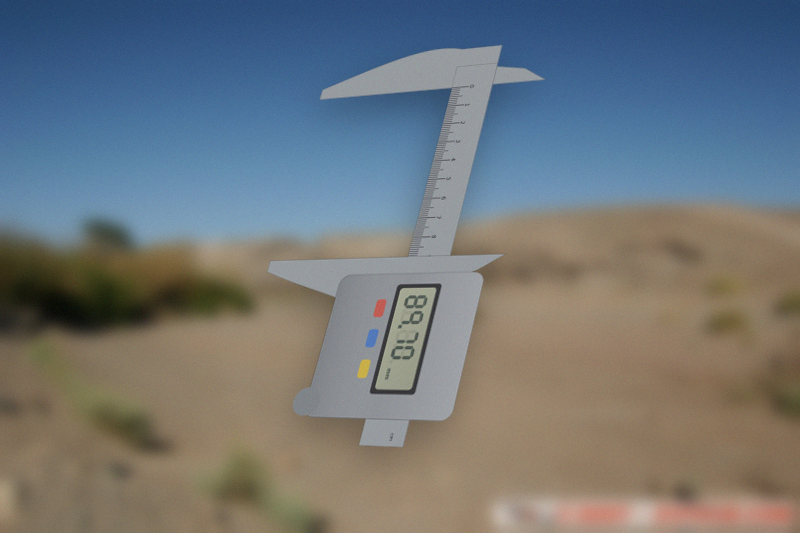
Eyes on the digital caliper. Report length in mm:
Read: 89.70 mm
